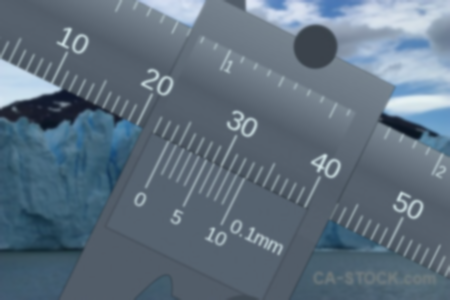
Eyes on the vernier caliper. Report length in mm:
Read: 23.8 mm
